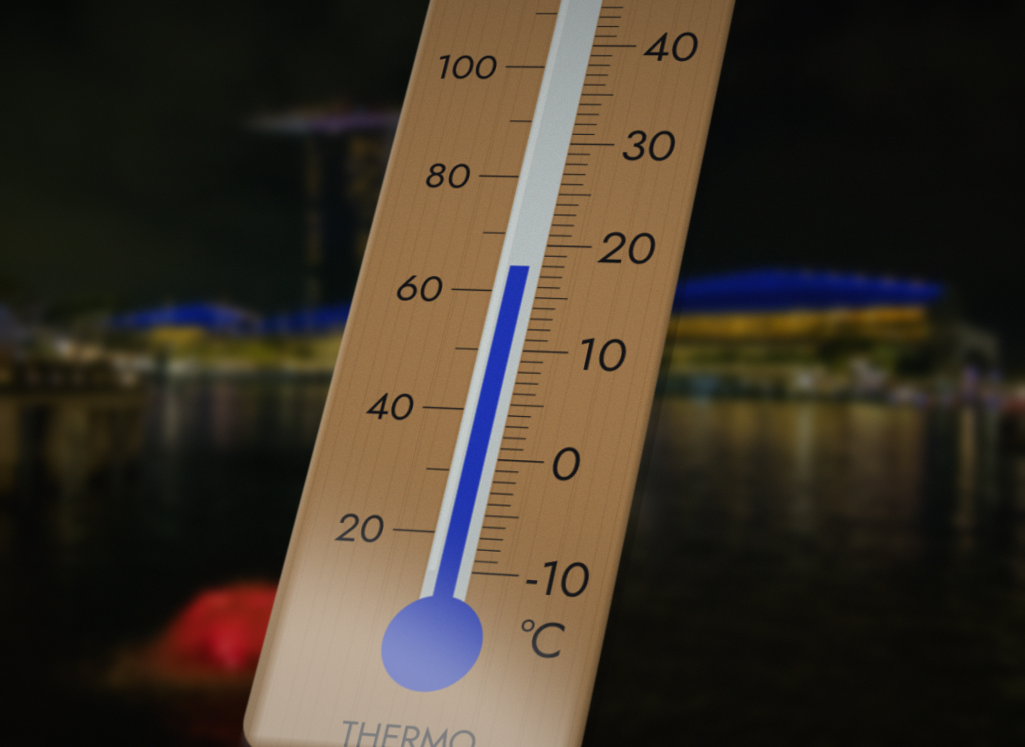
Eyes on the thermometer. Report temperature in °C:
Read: 18 °C
